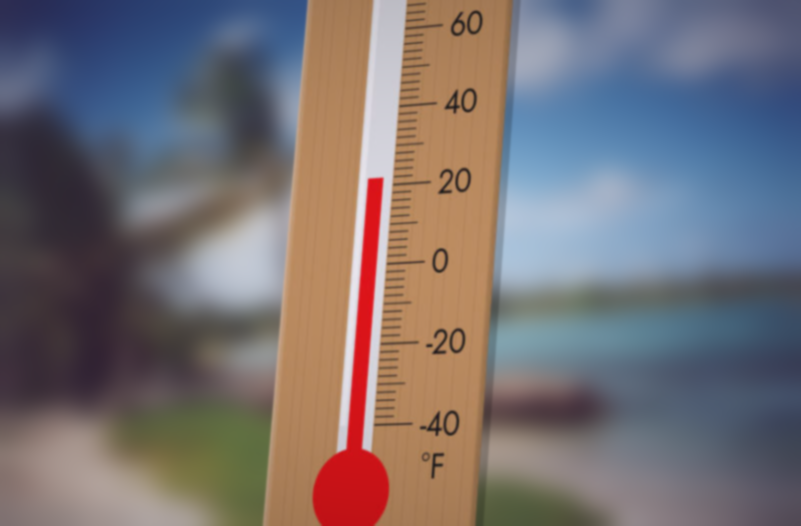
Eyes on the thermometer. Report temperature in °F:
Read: 22 °F
